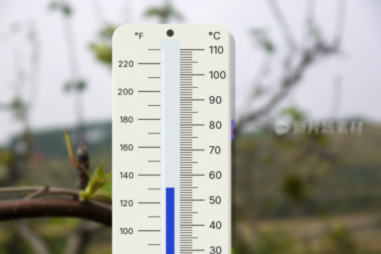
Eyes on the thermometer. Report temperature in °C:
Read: 55 °C
